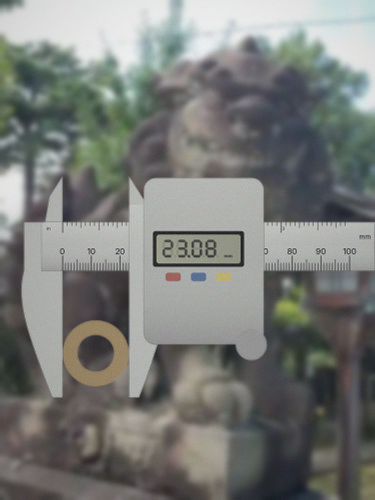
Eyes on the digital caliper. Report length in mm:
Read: 23.08 mm
